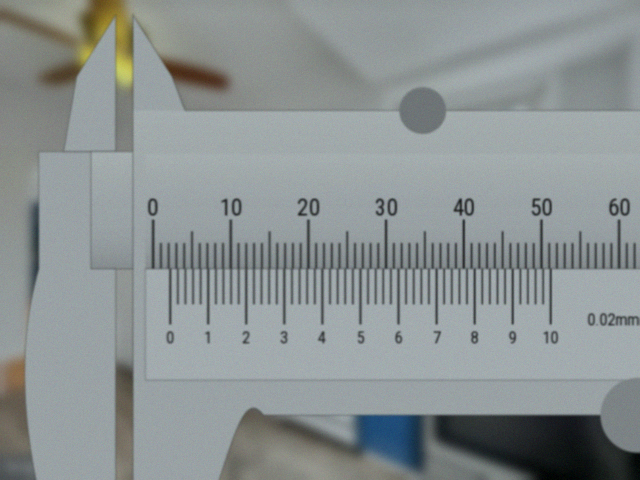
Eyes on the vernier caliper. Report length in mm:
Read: 2.2 mm
